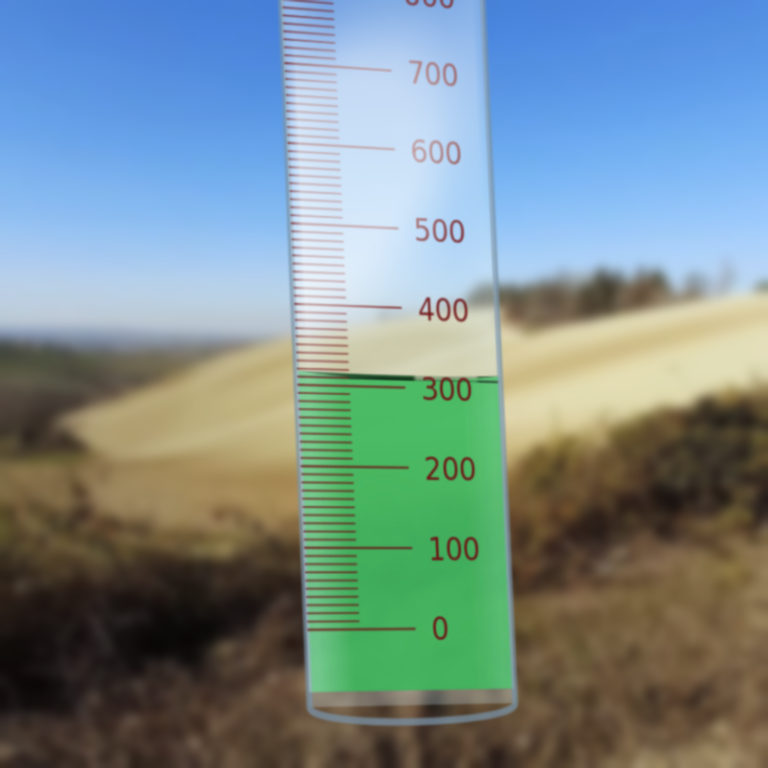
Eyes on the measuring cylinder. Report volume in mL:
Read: 310 mL
